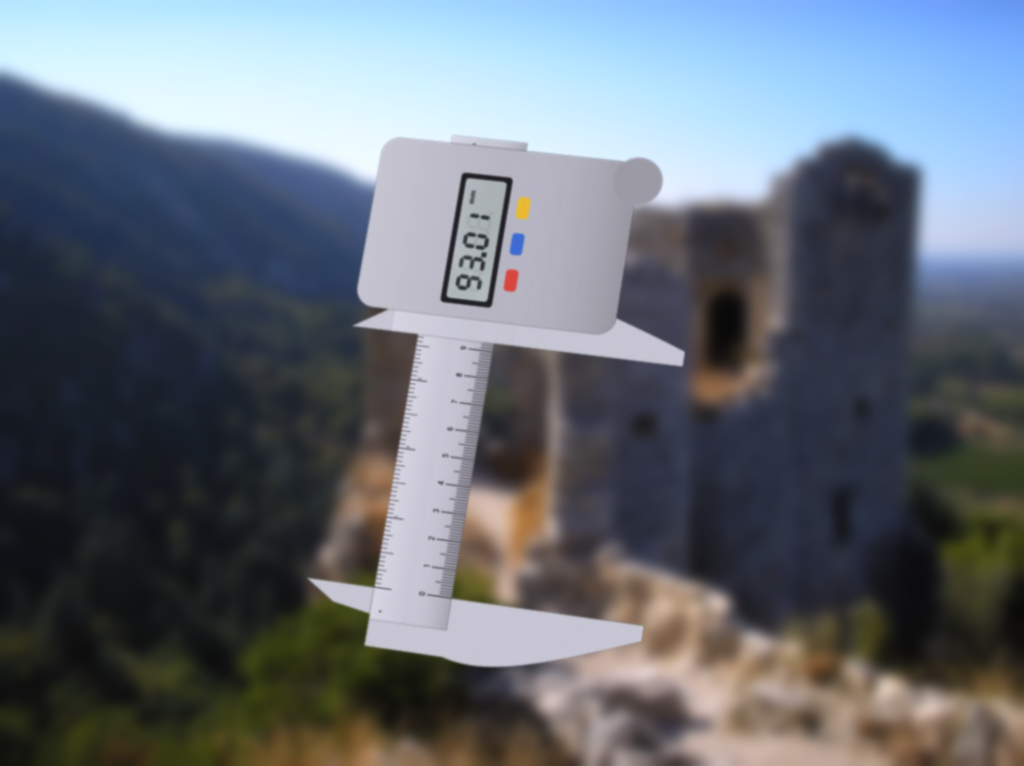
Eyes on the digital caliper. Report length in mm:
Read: 93.01 mm
